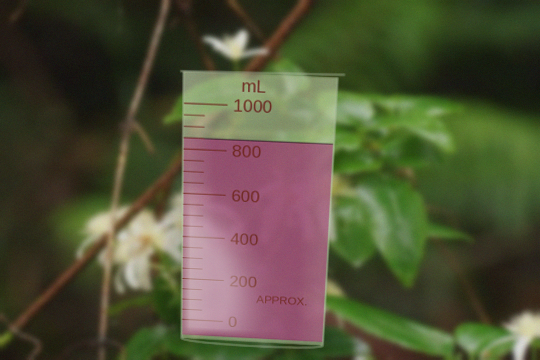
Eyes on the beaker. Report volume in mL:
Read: 850 mL
